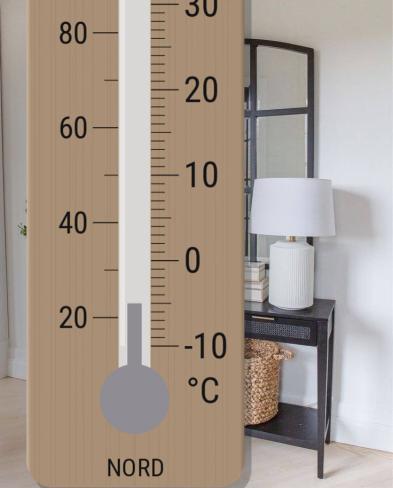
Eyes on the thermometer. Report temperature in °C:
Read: -5 °C
